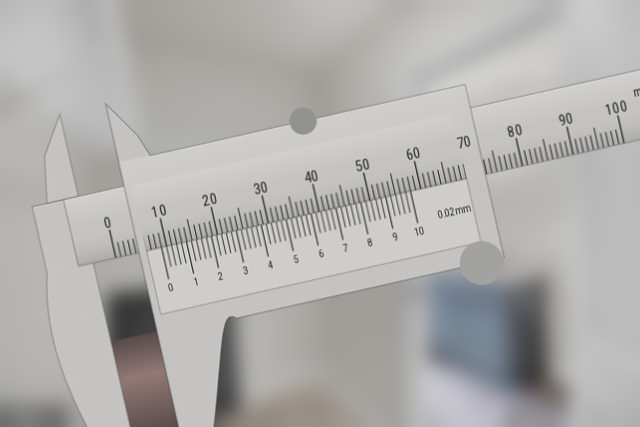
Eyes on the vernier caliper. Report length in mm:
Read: 9.0 mm
